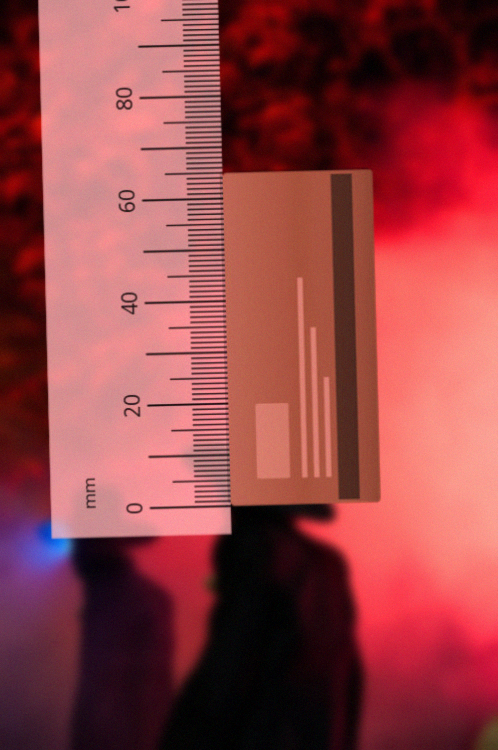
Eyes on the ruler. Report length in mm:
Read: 65 mm
